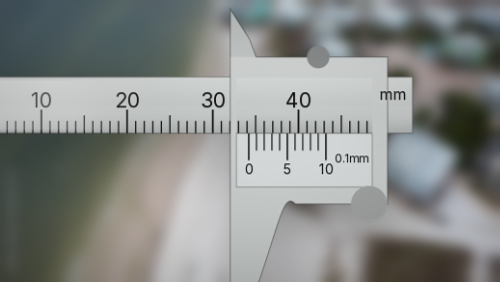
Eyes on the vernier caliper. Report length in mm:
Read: 34.2 mm
